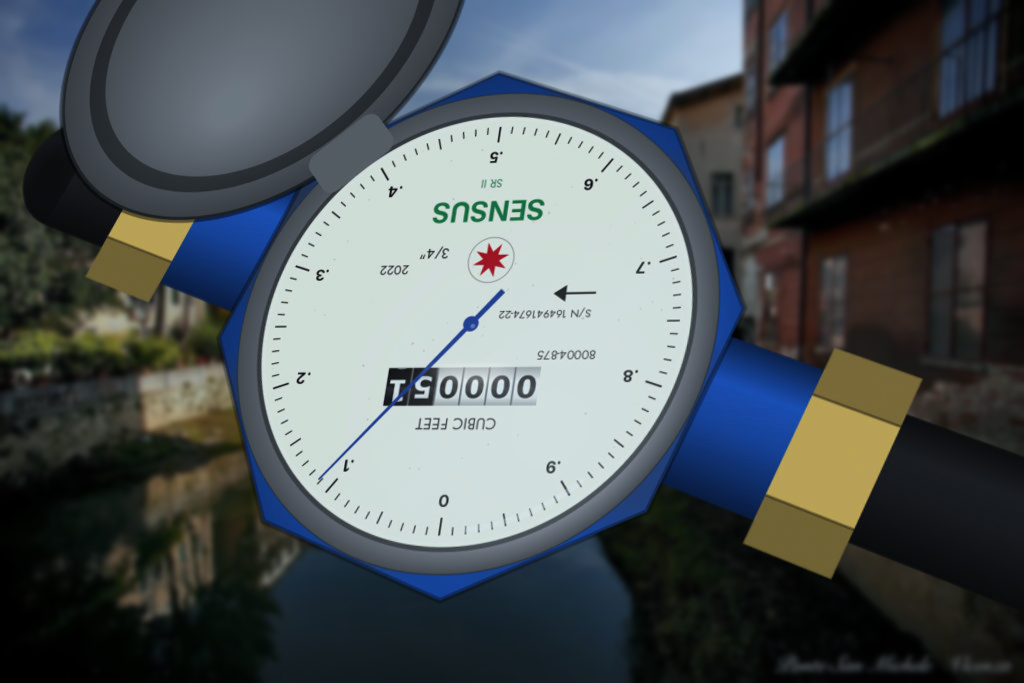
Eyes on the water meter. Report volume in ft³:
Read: 51.11 ft³
